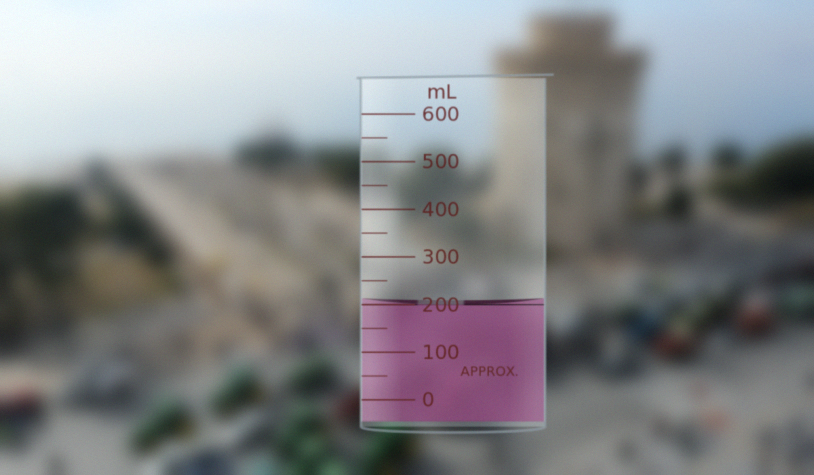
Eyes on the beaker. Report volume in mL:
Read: 200 mL
